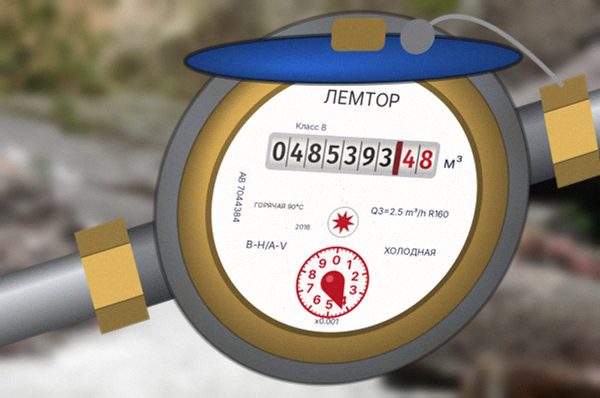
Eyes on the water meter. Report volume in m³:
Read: 485393.484 m³
